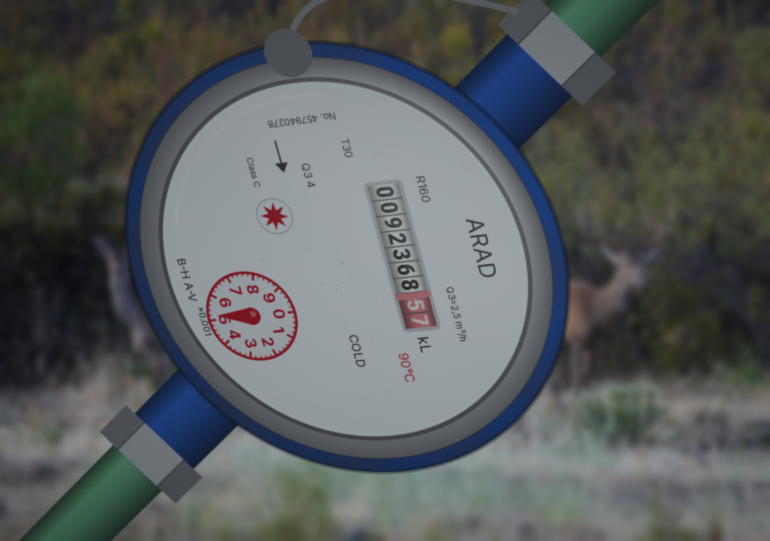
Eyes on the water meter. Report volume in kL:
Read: 92368.575 kL
